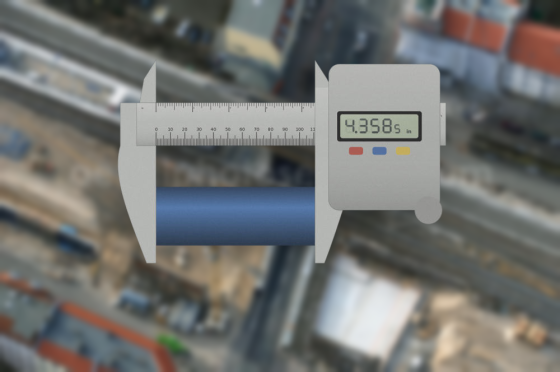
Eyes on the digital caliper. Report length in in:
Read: 4.3585 in
